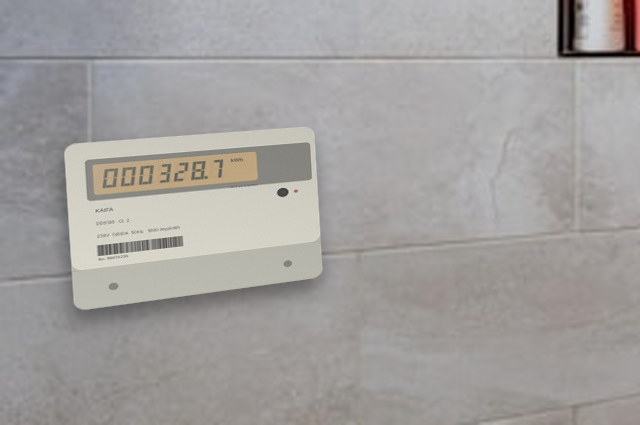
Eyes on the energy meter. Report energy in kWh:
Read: 328.7 kWh
